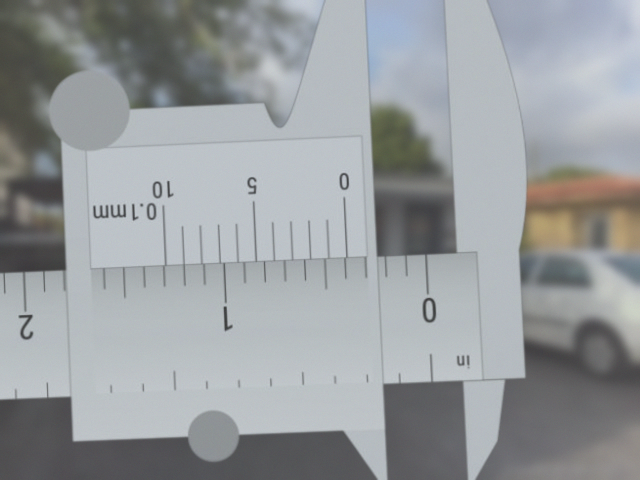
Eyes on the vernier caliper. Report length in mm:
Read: 3.9 mm
